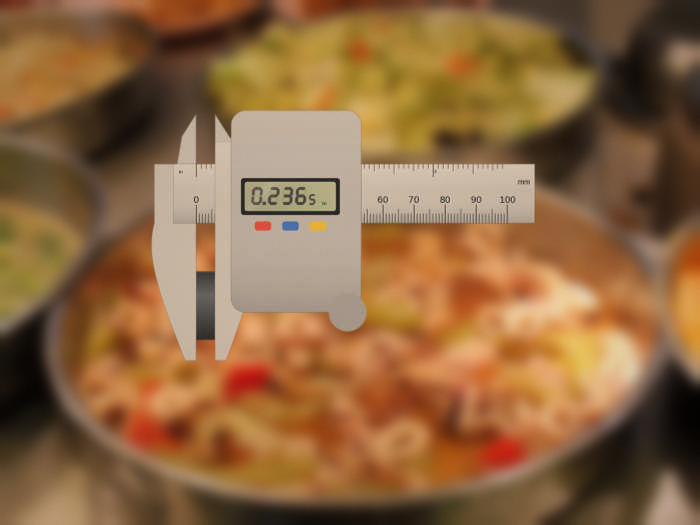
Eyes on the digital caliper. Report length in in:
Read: 0.2365 in
